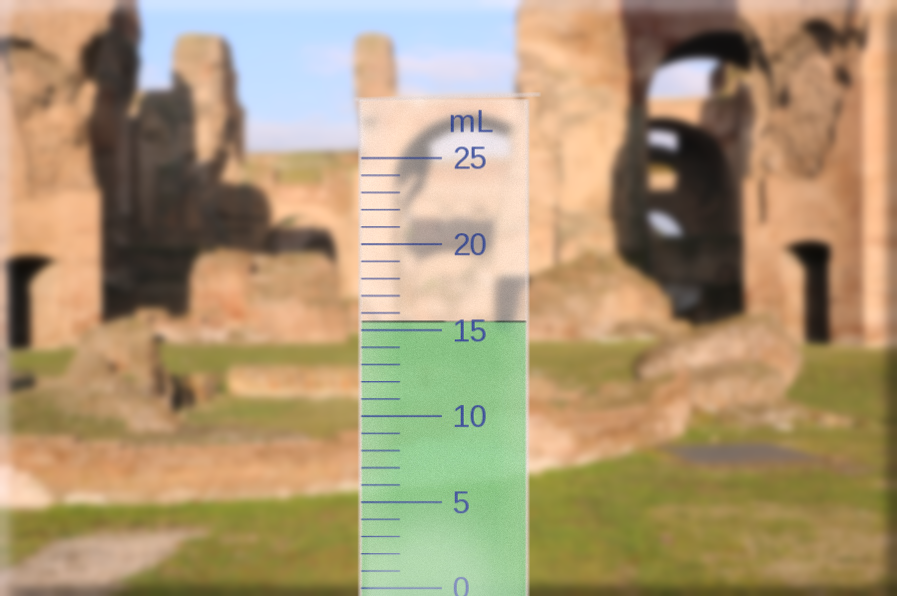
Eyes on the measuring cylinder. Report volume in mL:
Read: 15.5 mL
